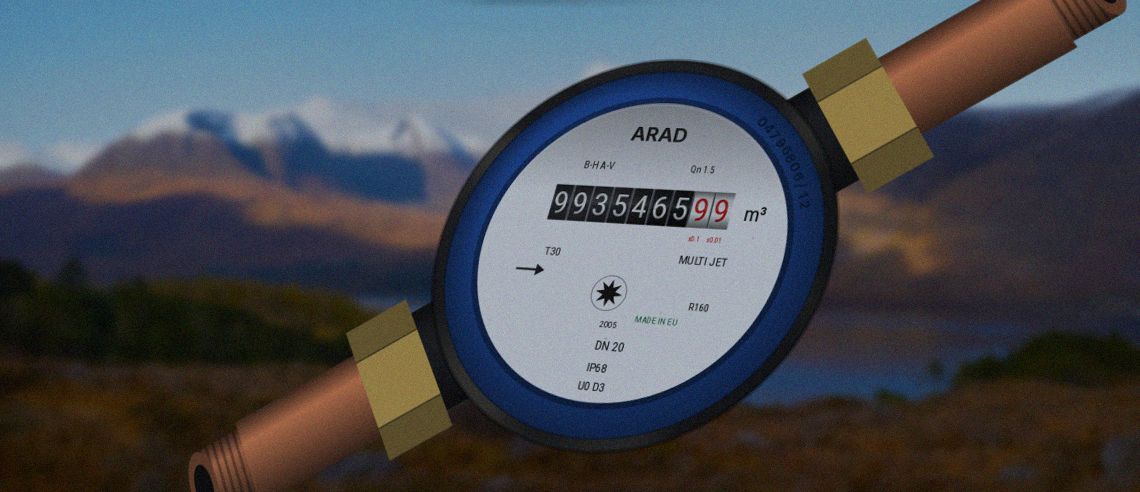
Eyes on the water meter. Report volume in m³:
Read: 9935465.99 m³
